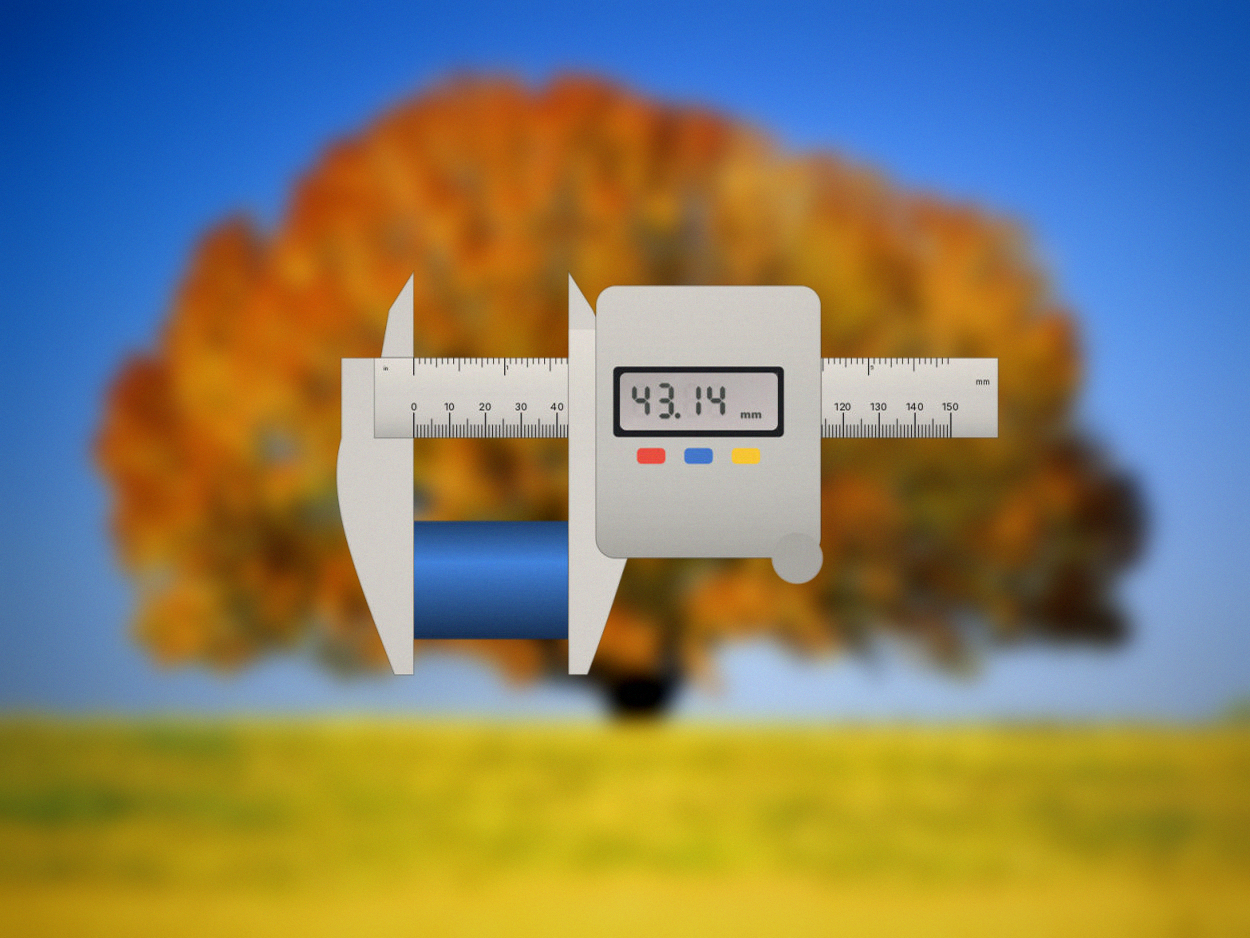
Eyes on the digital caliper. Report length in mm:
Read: 43.14 mm
